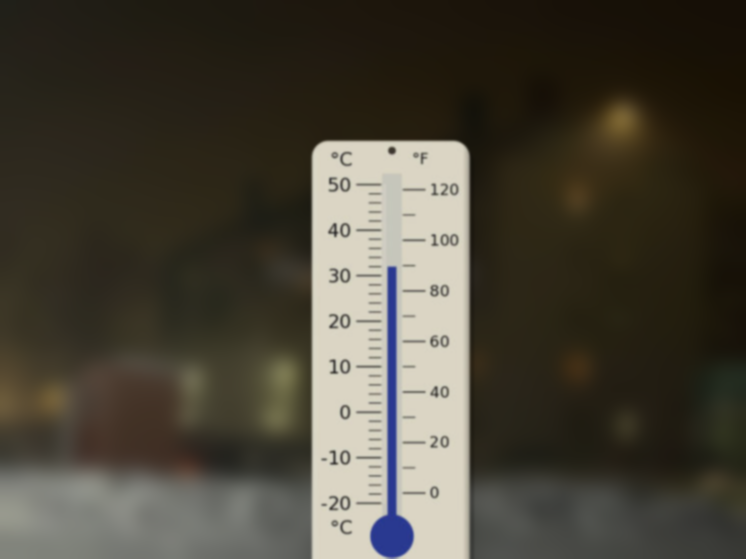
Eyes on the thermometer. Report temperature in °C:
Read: 32 °C
